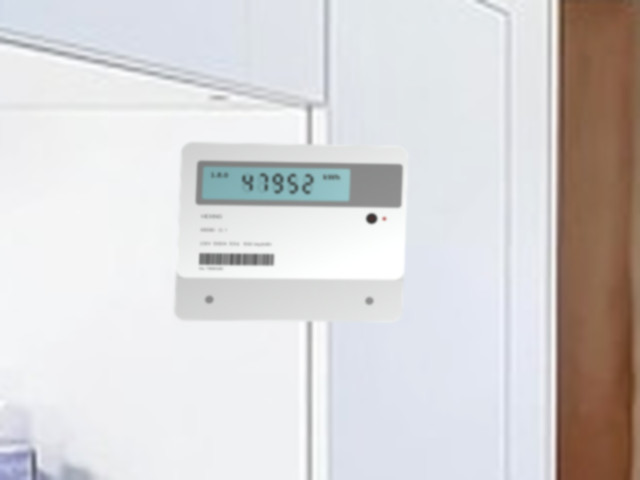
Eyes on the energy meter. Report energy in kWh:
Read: 47952 kWh
